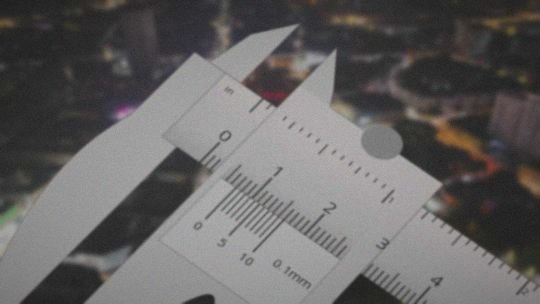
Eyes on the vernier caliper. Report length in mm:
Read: 7.0 mm
